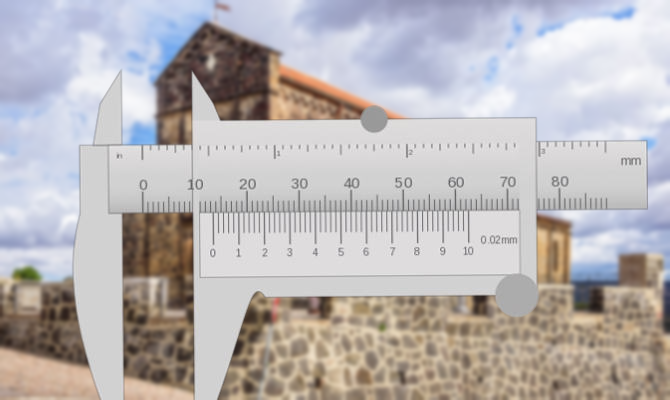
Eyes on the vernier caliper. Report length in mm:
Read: 13.5 mm
